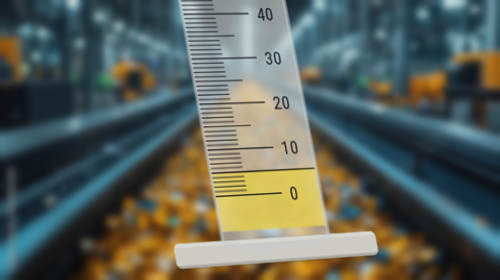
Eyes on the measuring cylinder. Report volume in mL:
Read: 5 mL
